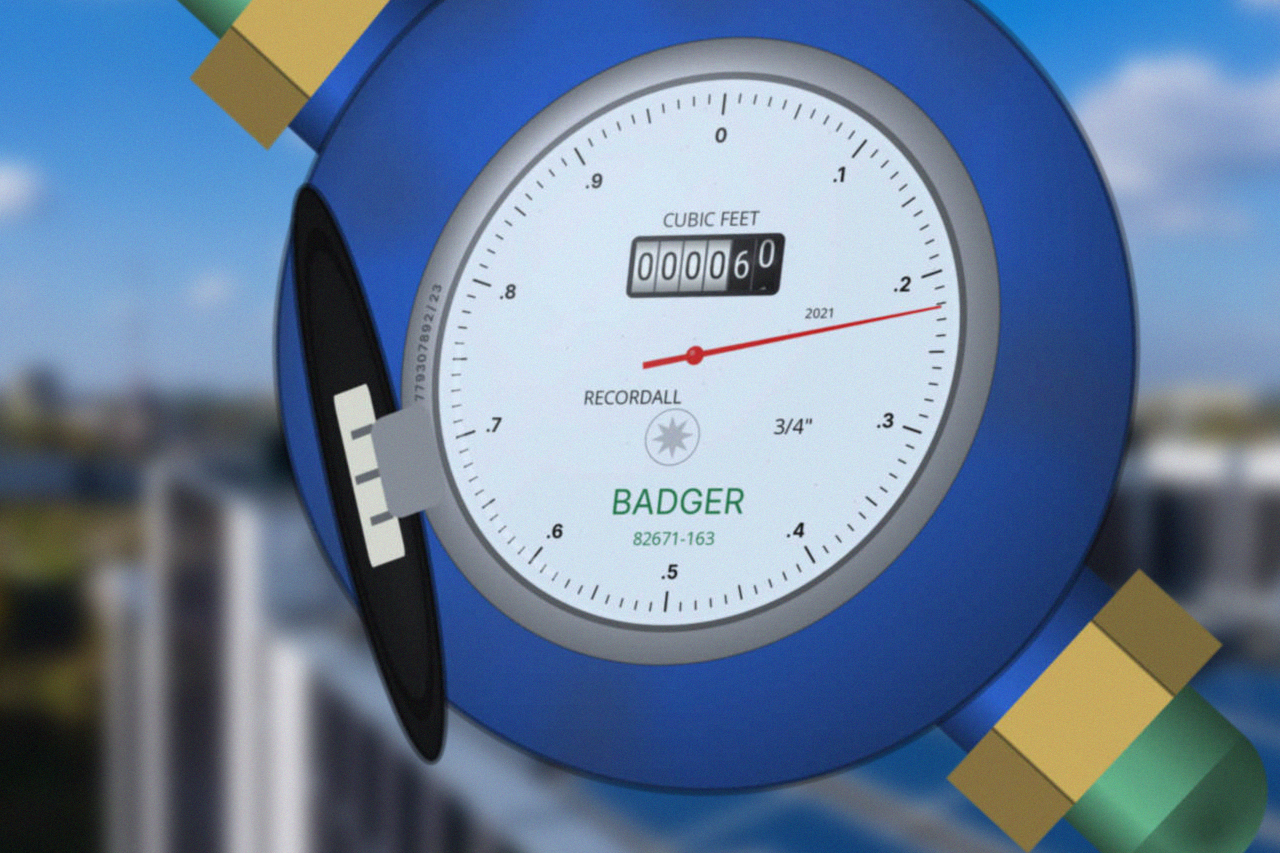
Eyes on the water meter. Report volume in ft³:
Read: 60.22 ft³
